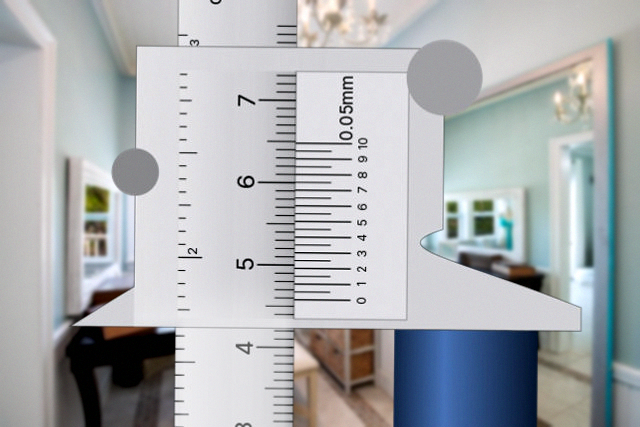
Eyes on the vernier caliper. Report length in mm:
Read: 45.8 mm
